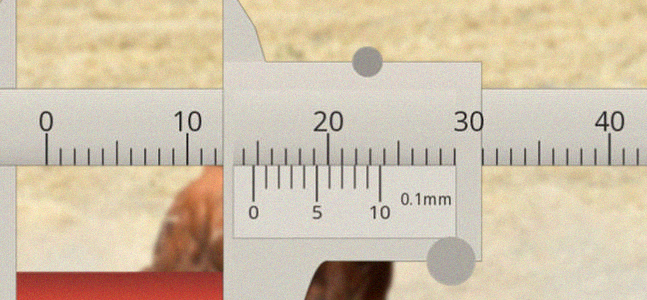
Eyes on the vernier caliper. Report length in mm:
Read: 14.7 mm
